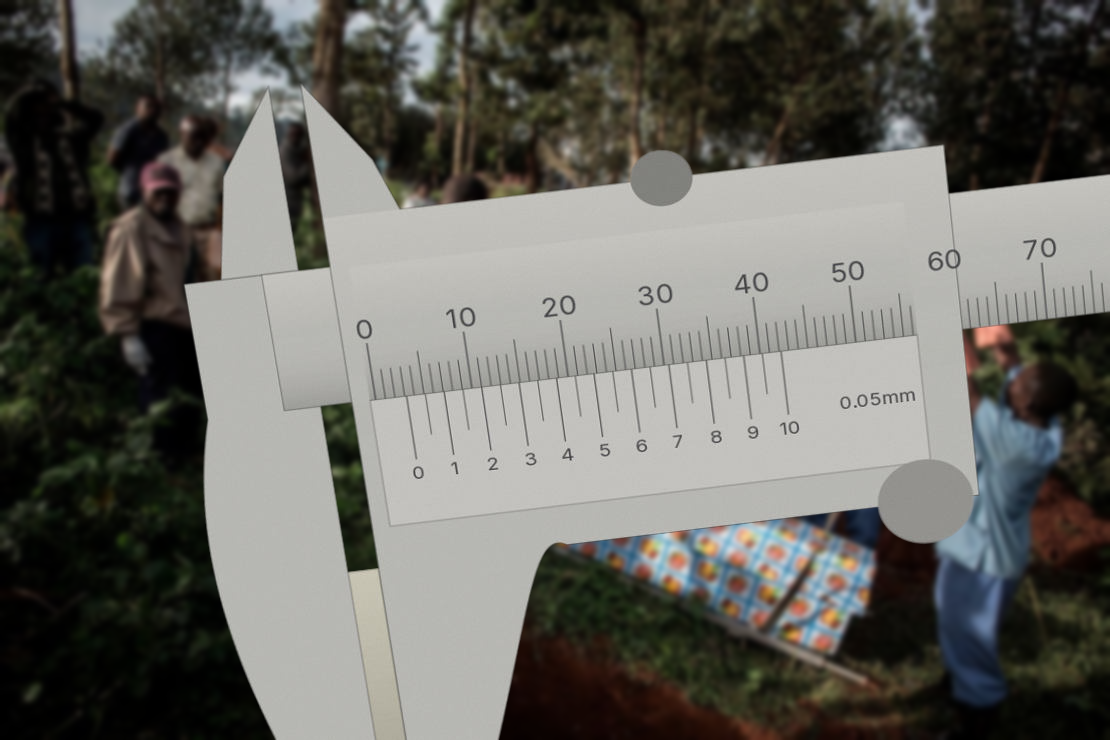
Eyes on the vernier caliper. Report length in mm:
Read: 3.2 mm
